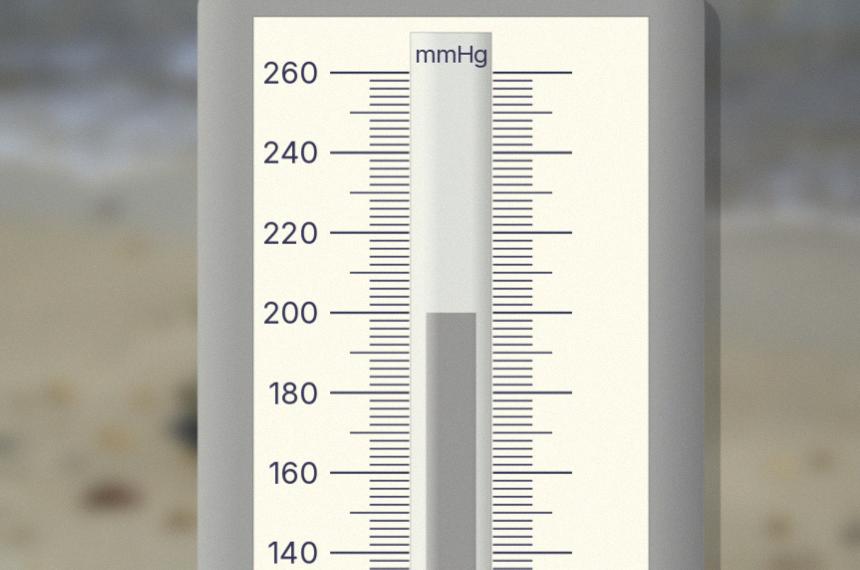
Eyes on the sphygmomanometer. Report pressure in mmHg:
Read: 200 mmHg
